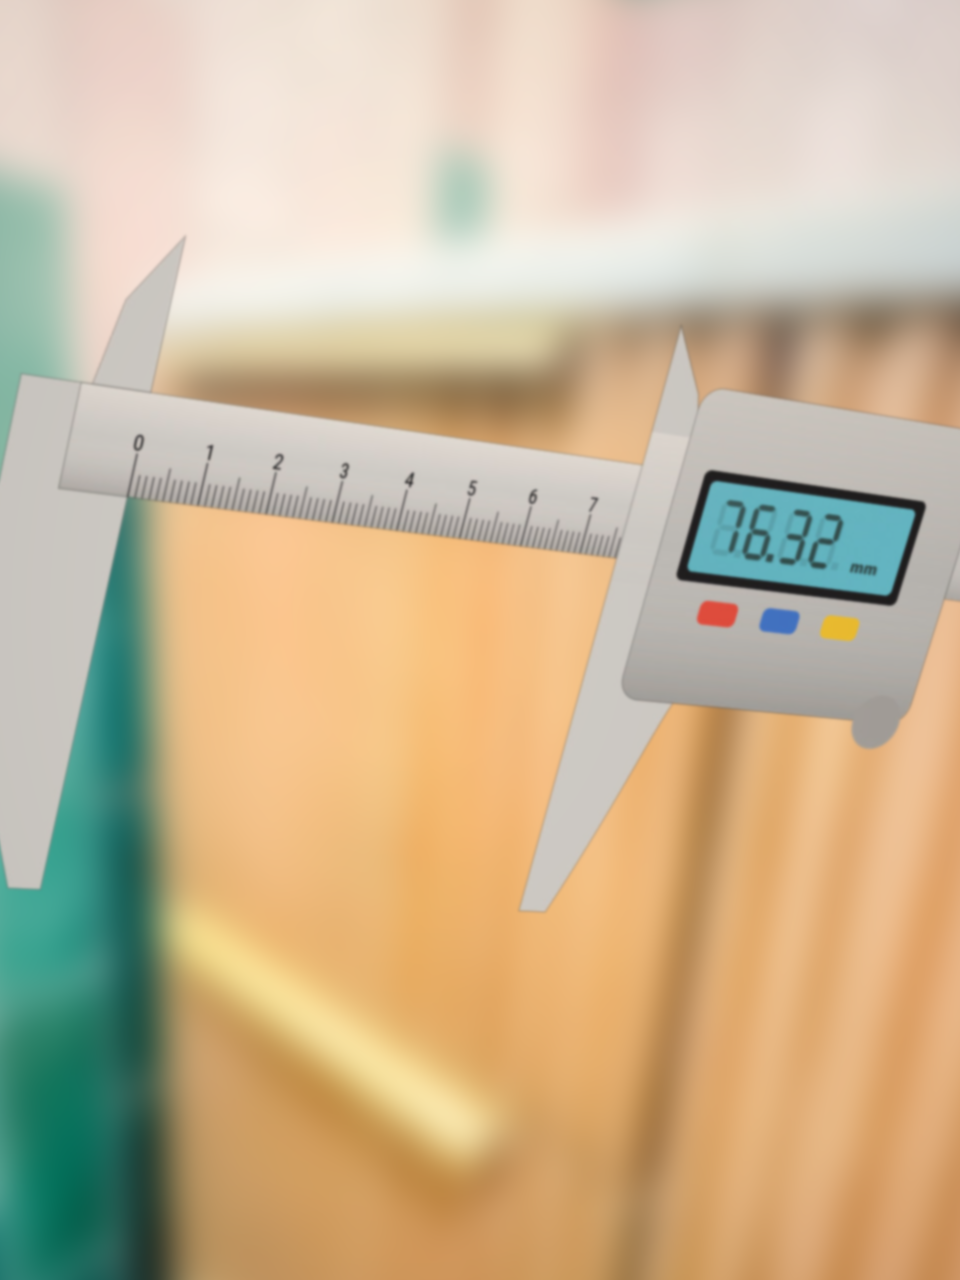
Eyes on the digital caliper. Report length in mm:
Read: 76.32 mm
